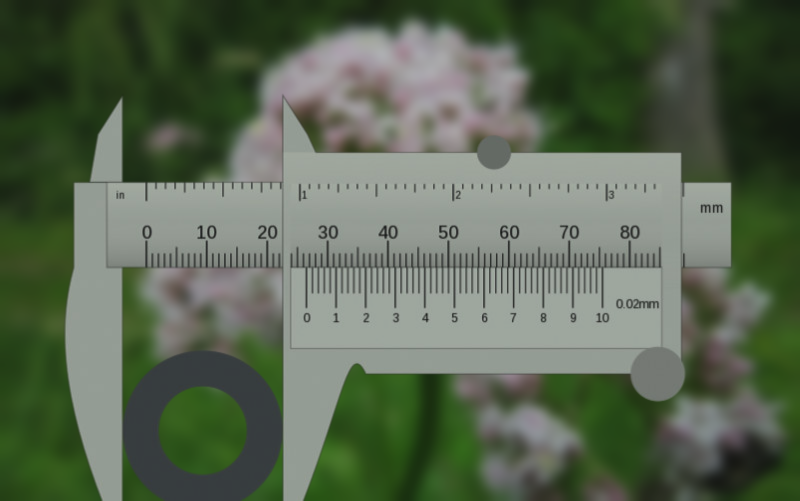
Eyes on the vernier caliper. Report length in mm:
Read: 26.5 mm
